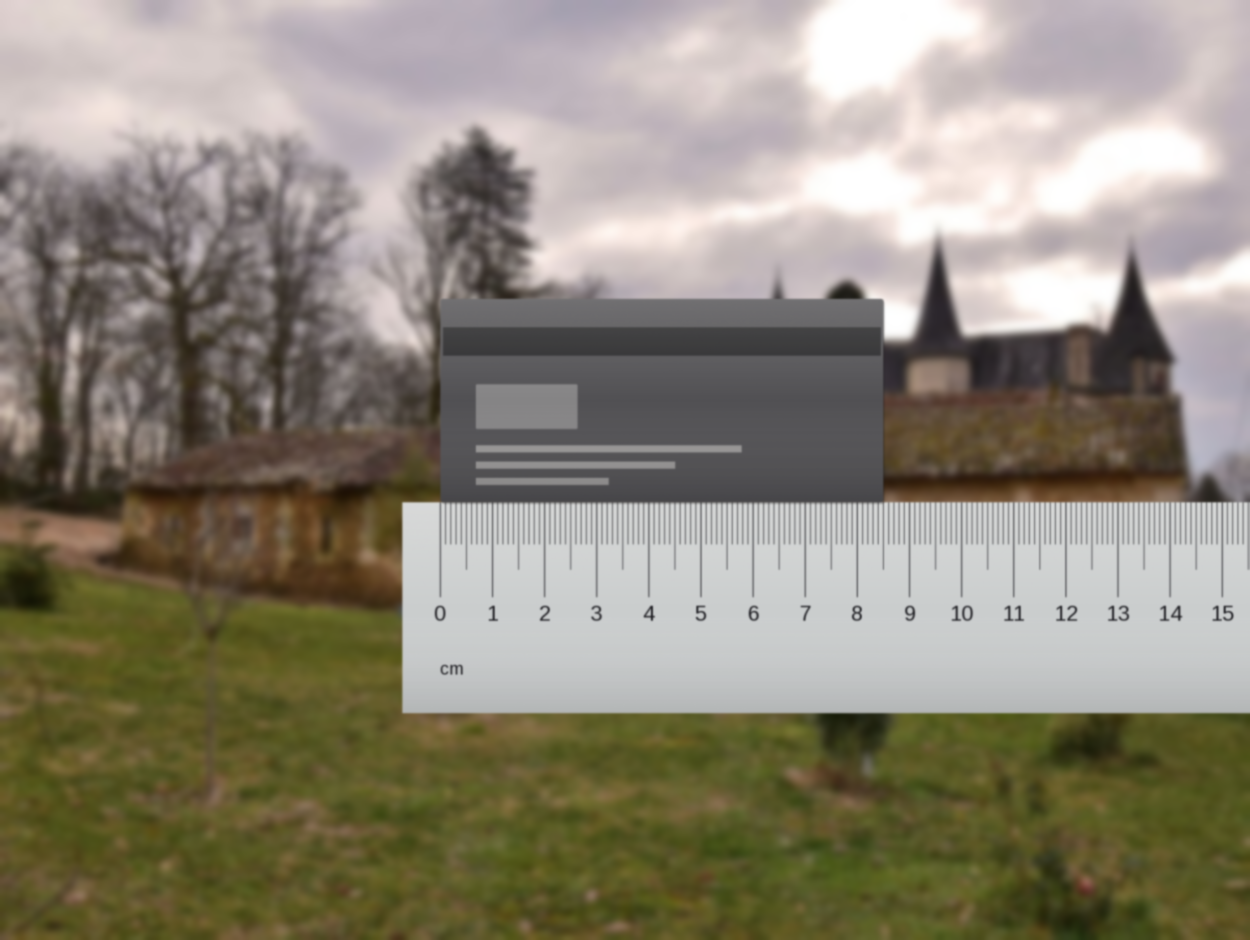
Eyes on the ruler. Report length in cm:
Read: 8.5 cm
